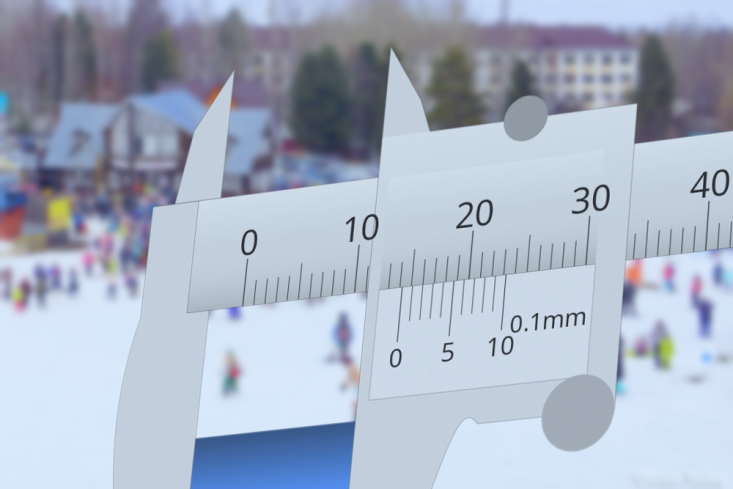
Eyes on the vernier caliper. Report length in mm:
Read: 14.2 mm
